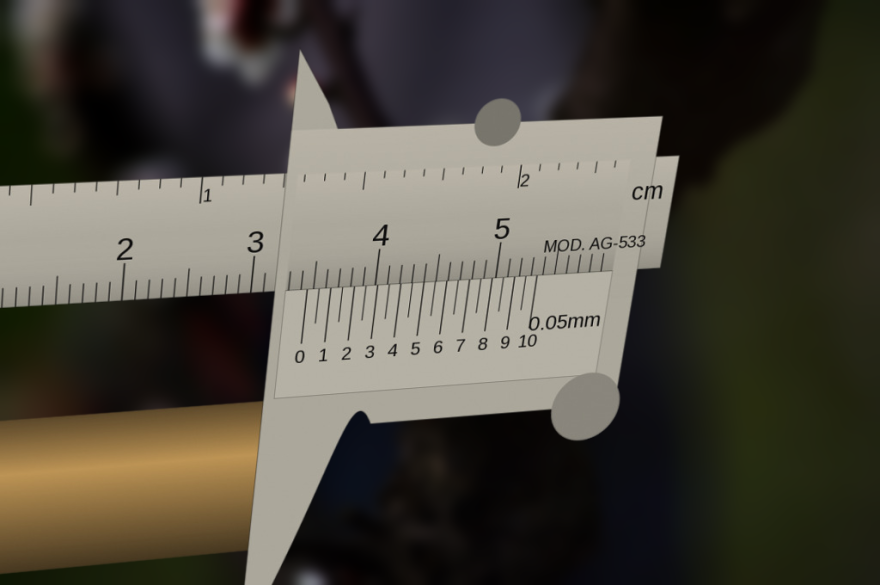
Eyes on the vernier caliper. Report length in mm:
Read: 34.5 mm
